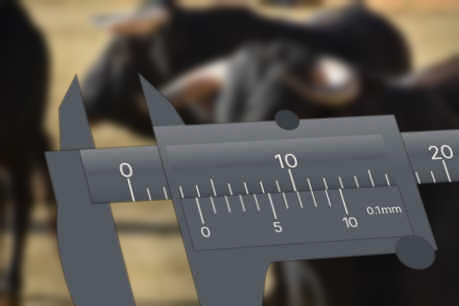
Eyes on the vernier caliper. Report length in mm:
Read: 3.8 mm
